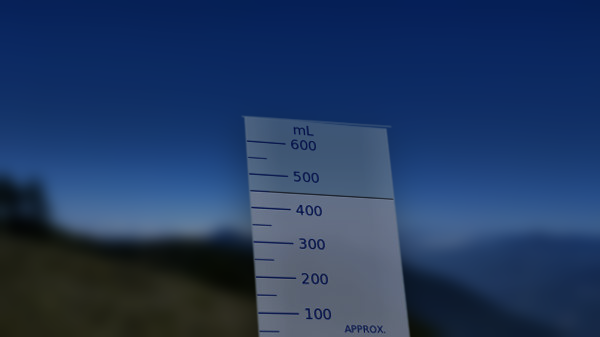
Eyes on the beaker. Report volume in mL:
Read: 450 mL
